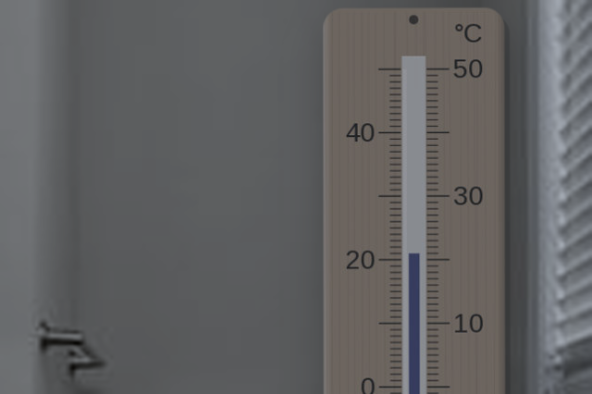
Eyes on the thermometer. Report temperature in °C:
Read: 21 °C
